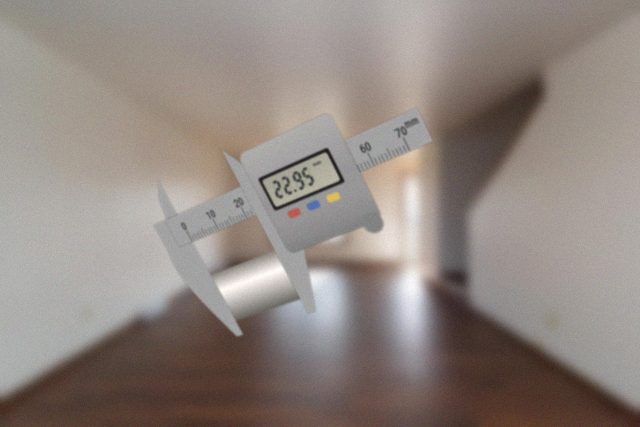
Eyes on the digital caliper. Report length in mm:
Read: 22.95 mm
